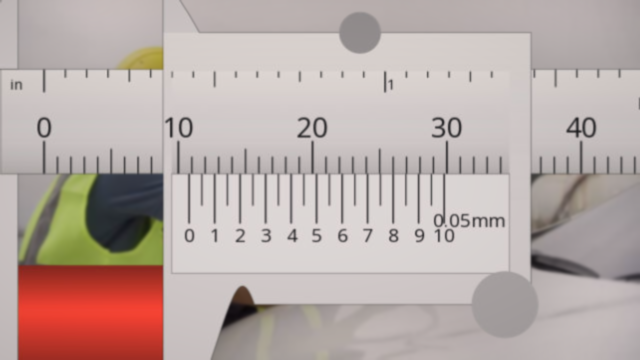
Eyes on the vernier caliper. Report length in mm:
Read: 10.8 mm
